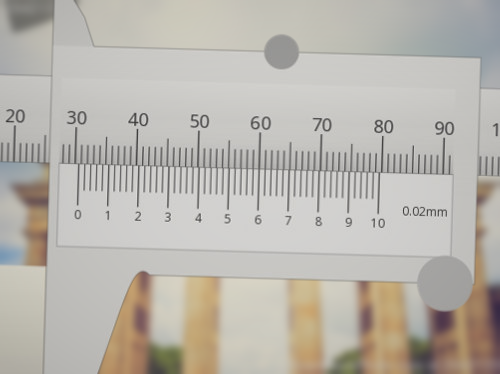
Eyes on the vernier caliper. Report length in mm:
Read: 30.6 mm
